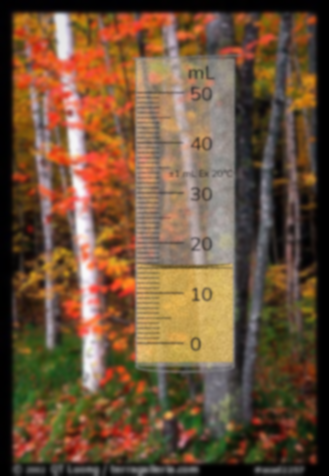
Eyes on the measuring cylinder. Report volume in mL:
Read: 15 mL
